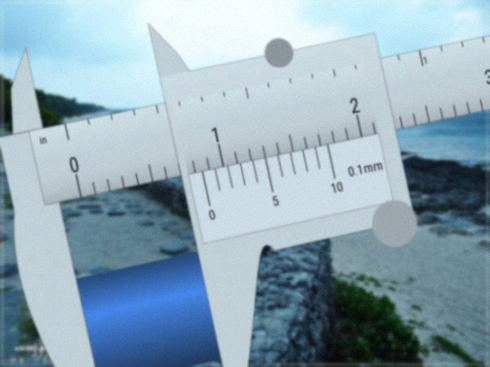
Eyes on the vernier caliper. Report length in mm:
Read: 8.5 mm
